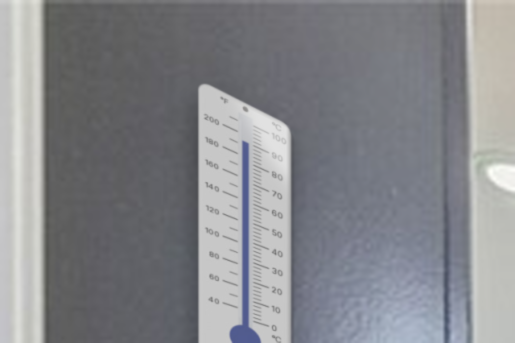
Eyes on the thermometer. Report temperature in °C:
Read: 90 °C
